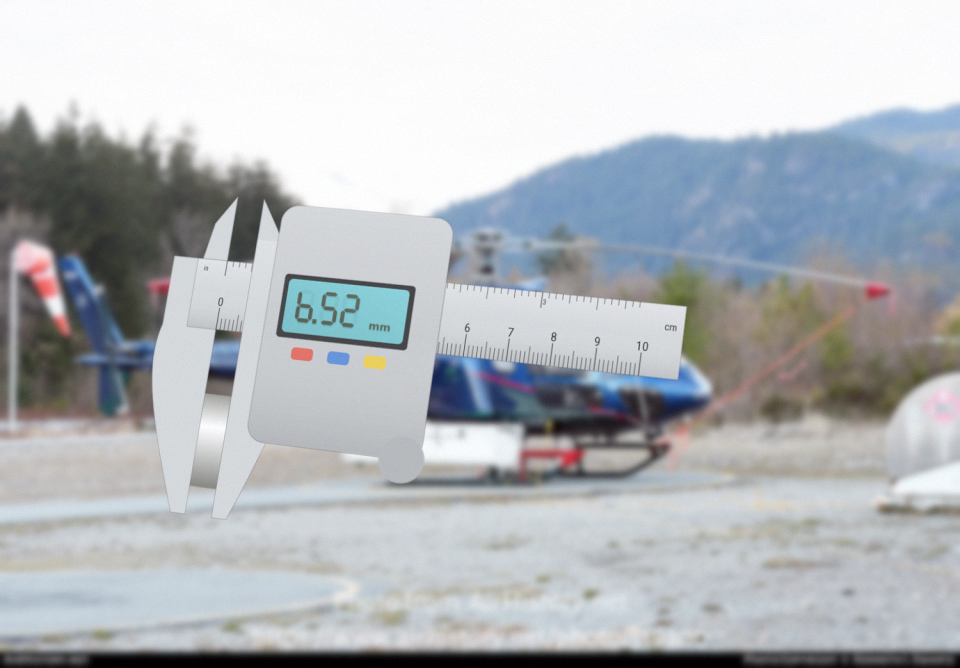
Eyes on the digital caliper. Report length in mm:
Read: 6.52 mm
